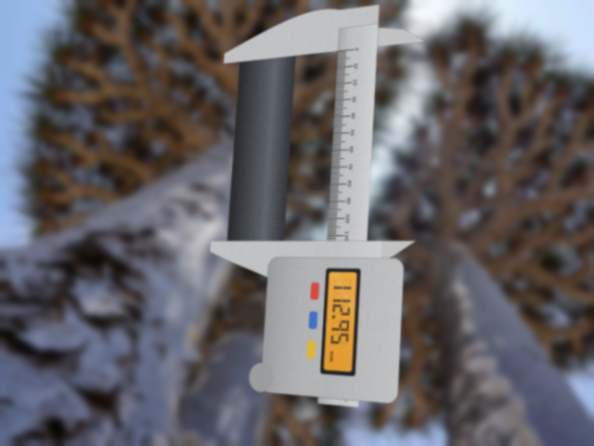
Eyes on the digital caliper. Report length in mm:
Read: 112.95 mm
